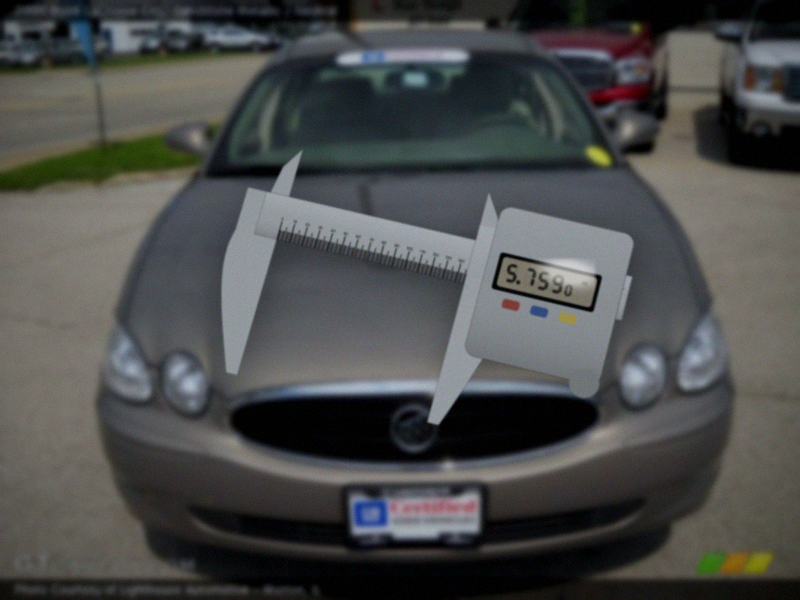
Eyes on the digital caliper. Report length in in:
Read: 5.7590 in
